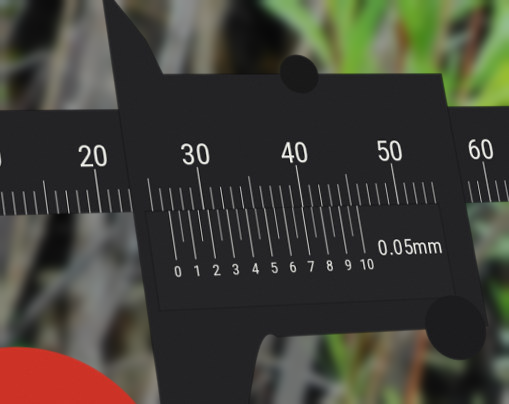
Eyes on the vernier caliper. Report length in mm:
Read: 26.6 mm
